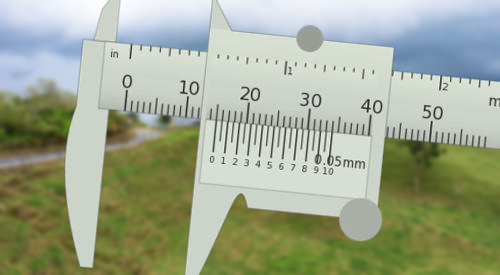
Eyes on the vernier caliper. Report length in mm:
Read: 15.0 mm
